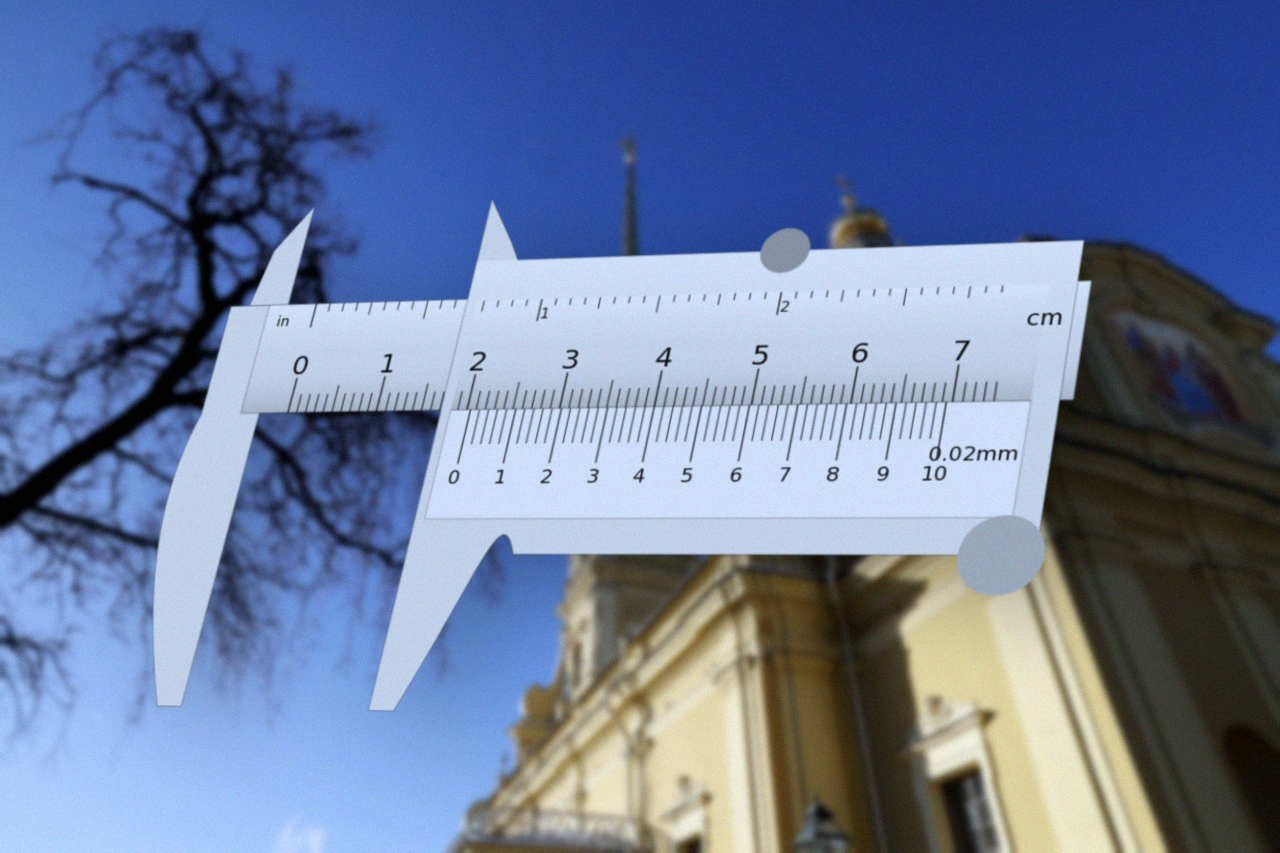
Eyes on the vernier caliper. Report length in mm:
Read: 20.4 mm
